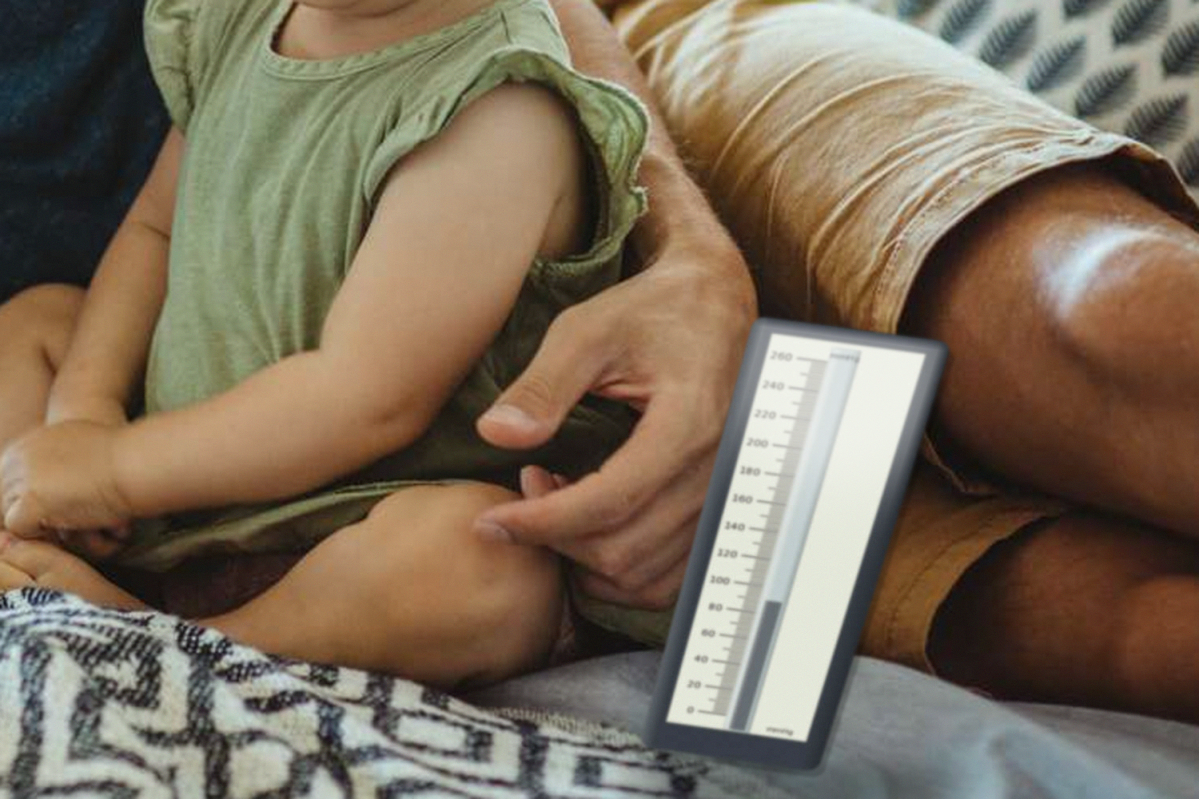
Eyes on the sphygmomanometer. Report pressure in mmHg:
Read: 90 mmHg
